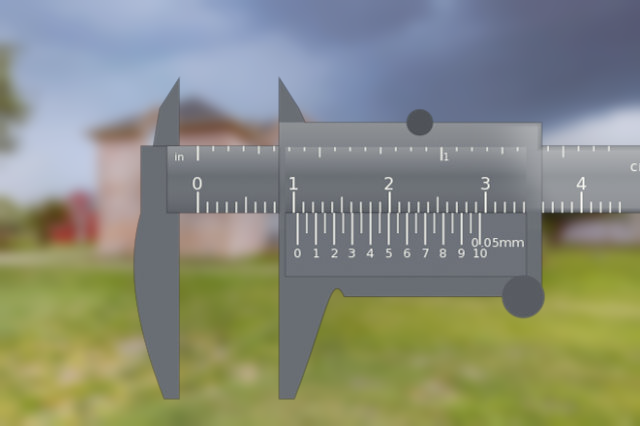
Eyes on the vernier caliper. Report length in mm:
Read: 10.4 mm
